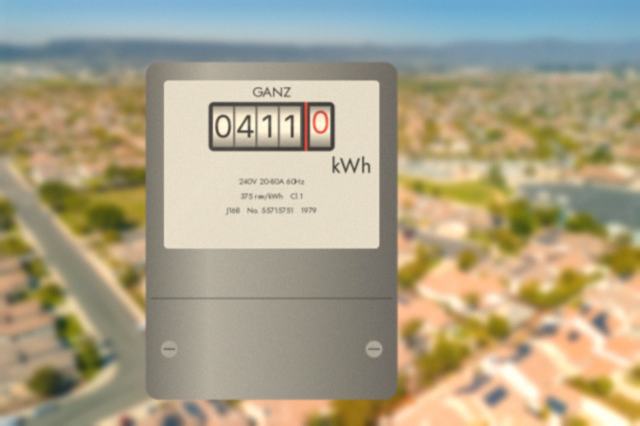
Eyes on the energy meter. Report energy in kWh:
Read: 411.0 kWh
